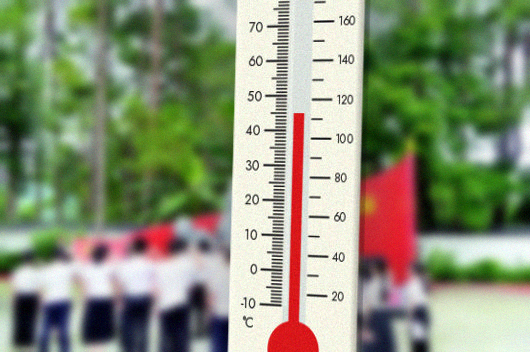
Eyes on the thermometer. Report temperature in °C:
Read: 45 °C
